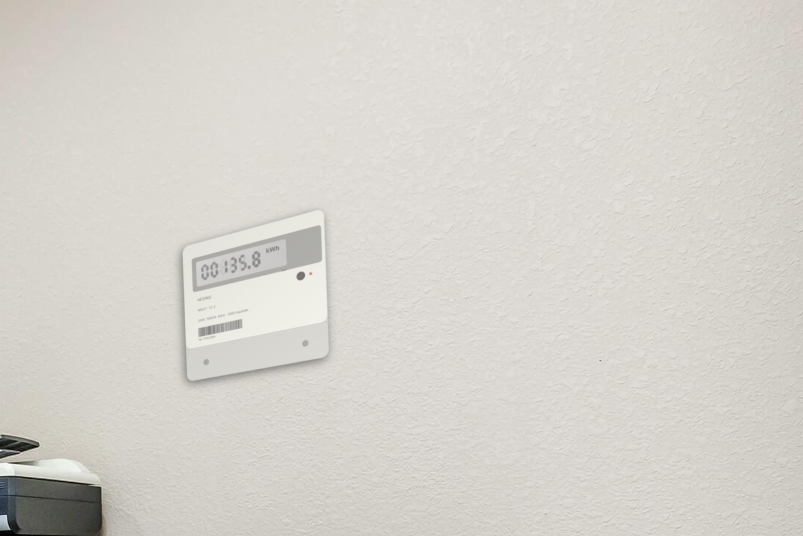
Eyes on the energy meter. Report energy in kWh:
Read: 135.8 kWh
